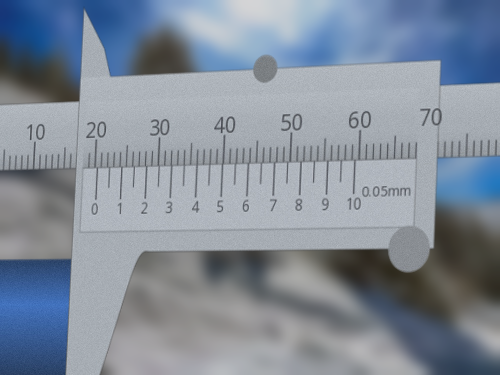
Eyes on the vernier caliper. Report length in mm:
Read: 20.4 mm
